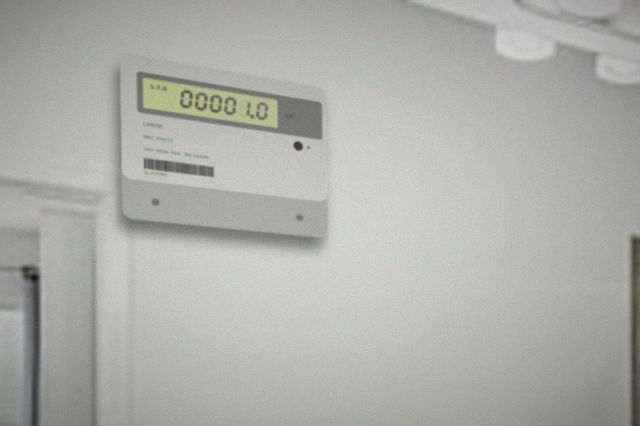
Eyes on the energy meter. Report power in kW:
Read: 1.0 kW
